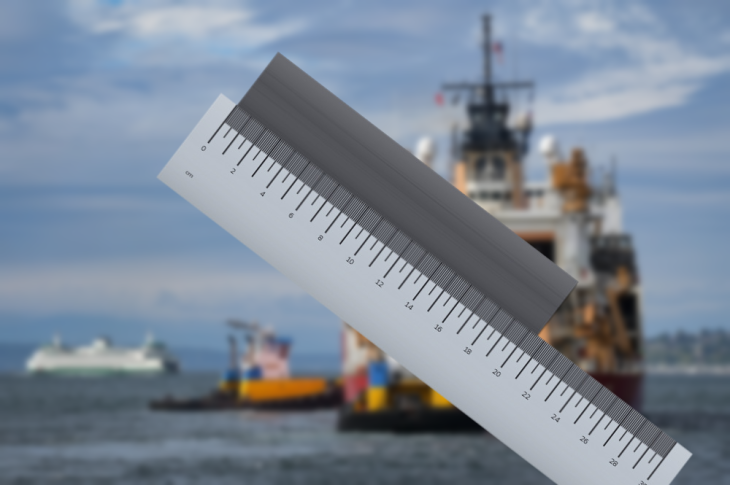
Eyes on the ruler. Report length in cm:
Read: 20.5 cm
